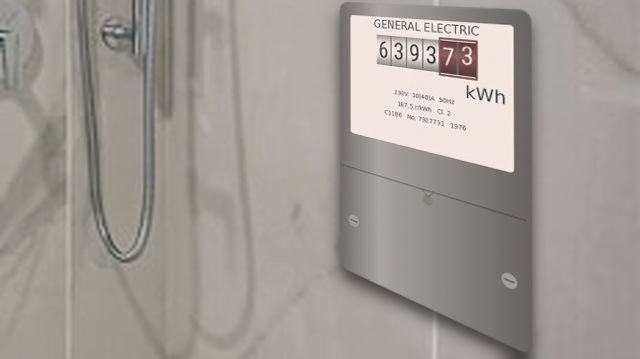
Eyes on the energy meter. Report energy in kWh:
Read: 6393.73 kWh
